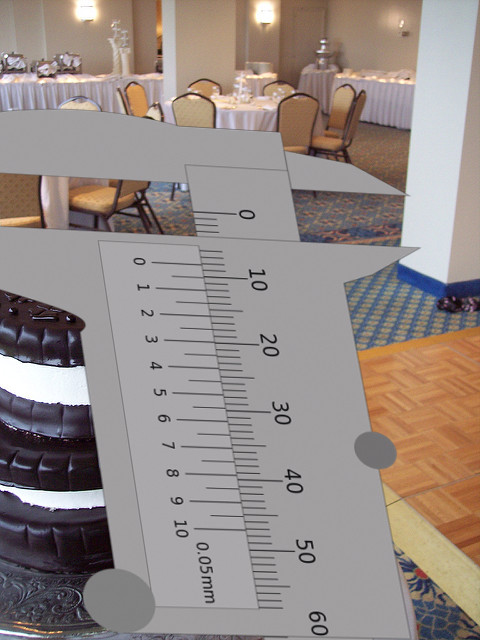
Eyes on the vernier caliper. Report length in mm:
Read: 8.2 mm
